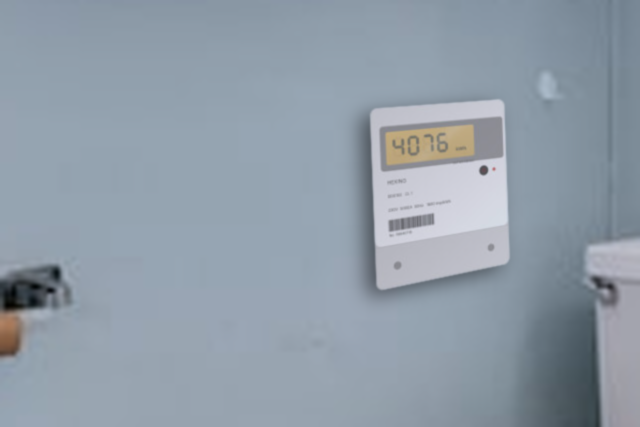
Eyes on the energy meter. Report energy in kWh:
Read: 4076 kWh
